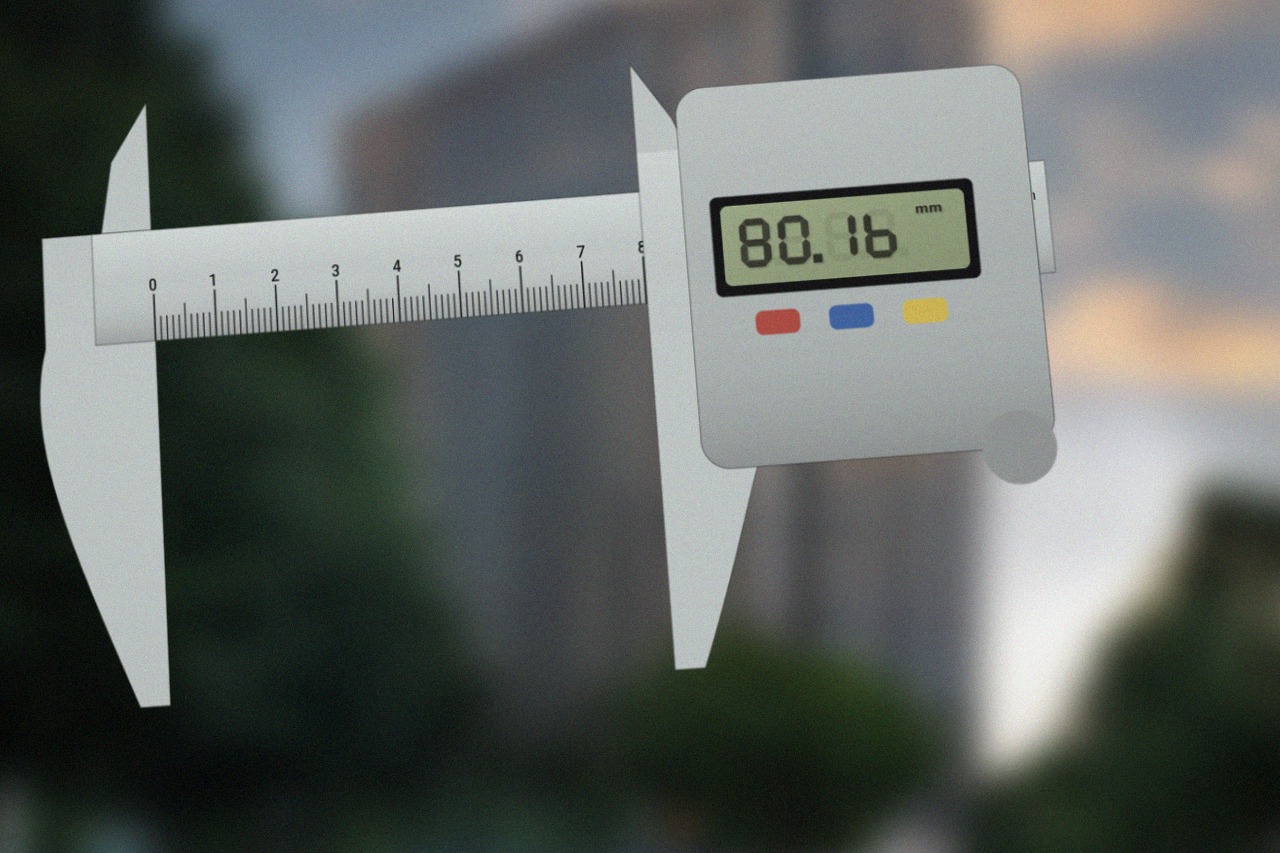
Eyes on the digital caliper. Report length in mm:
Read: 80.16 mm
